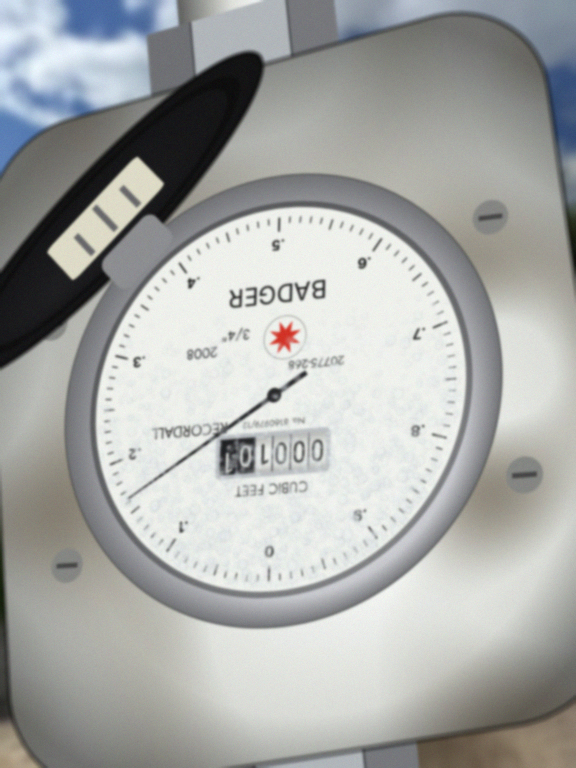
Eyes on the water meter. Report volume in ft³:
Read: 101.16 ft³
